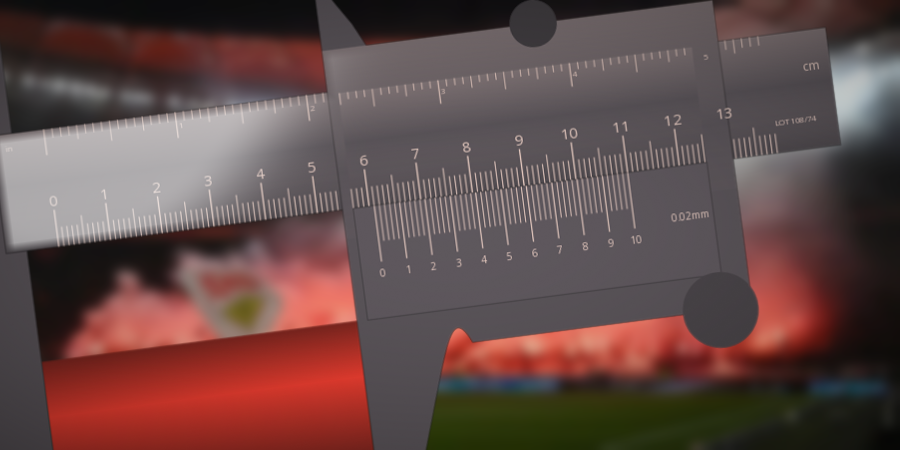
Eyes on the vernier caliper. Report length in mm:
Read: 61.0 mm
